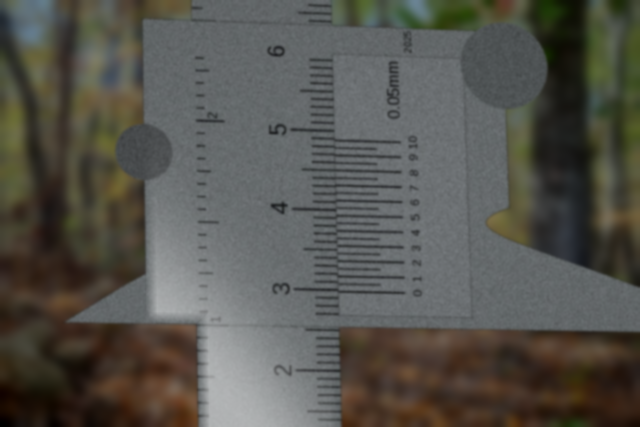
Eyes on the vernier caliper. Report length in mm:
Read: 29.8 mm
